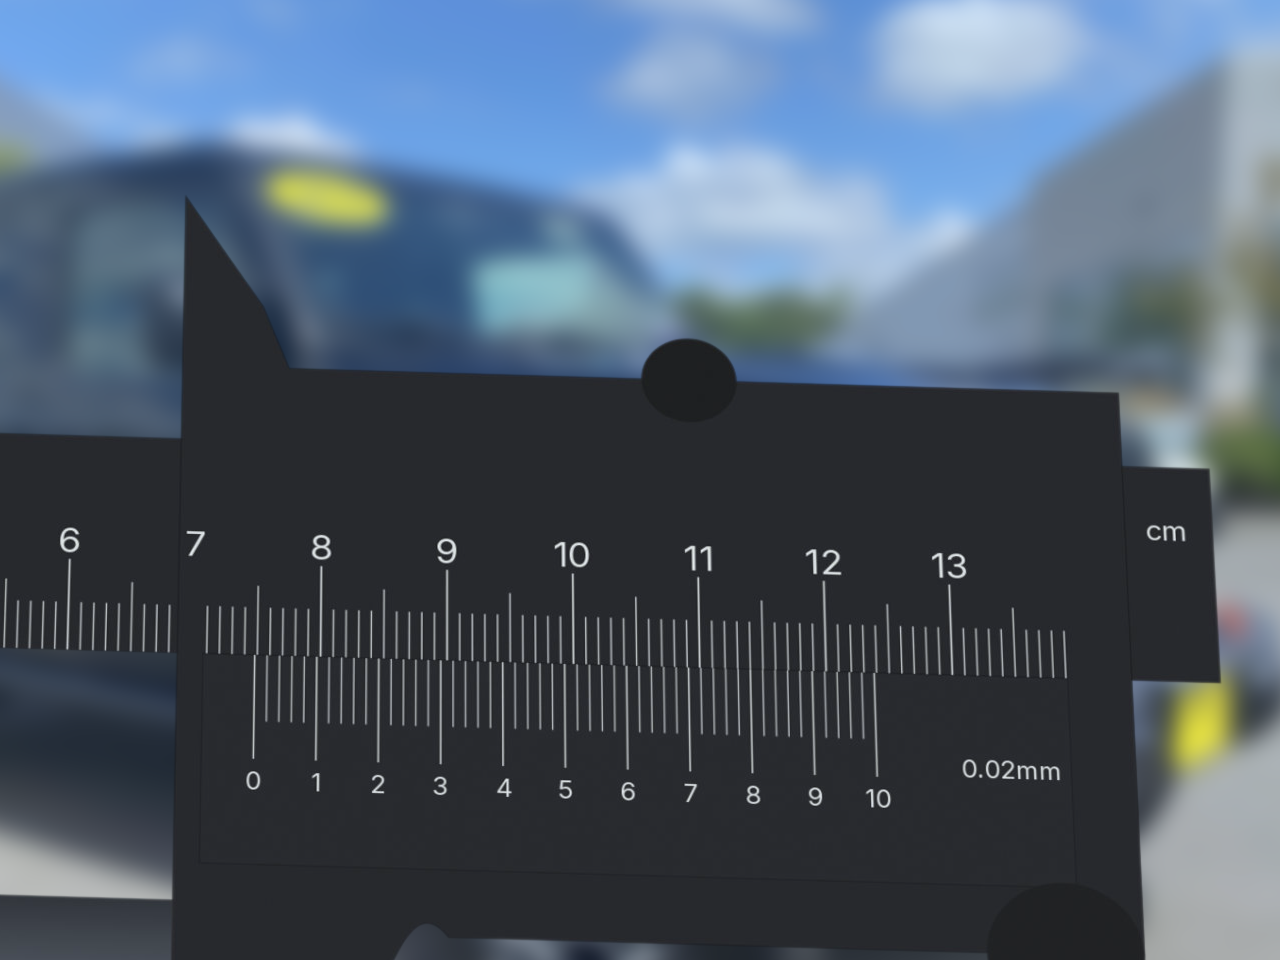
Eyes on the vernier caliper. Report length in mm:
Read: 74.8 mm
